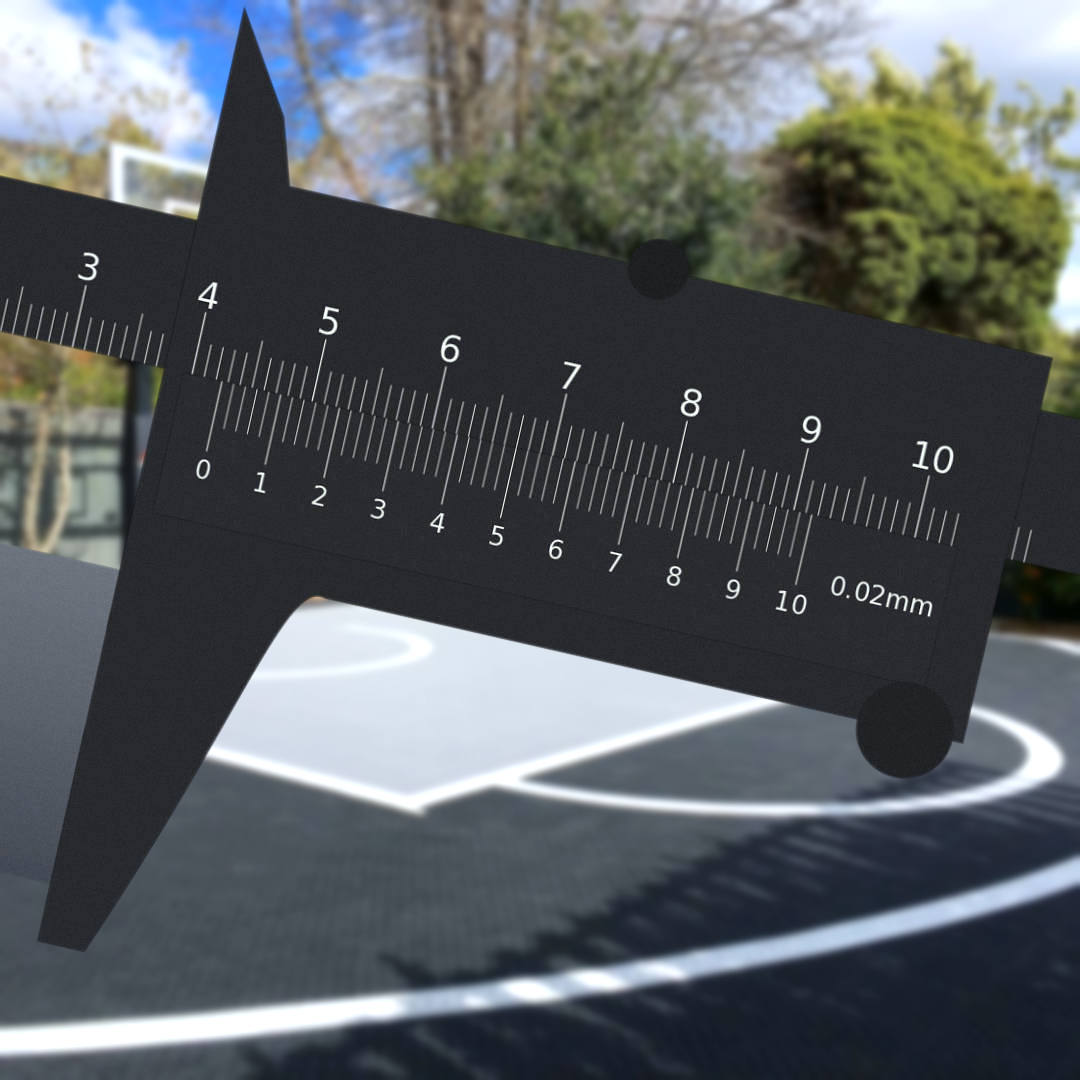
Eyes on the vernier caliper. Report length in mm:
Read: 42.5 mm
